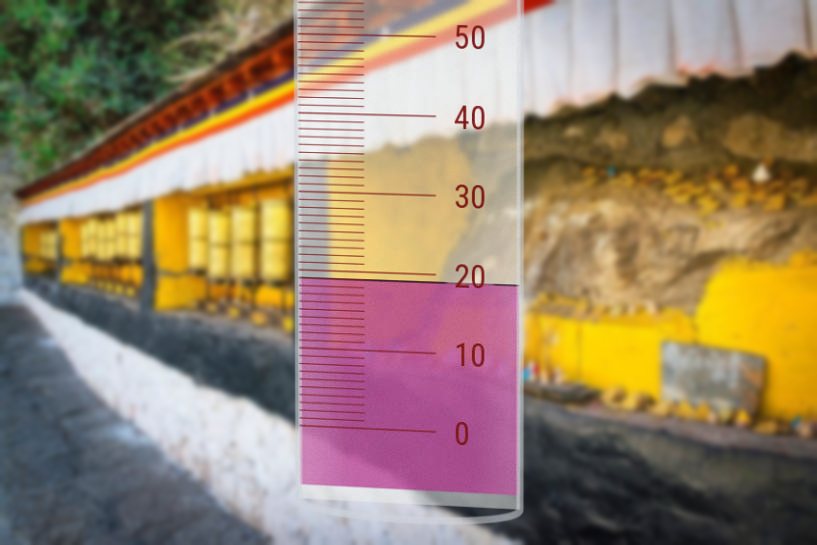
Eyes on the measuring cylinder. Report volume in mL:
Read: 19 mL
